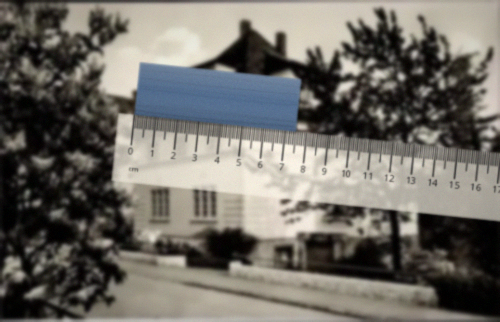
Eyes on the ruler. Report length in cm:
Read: 7.5 cm
